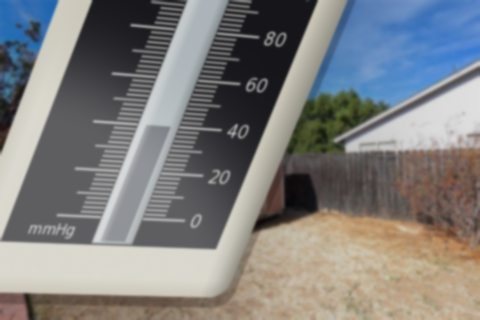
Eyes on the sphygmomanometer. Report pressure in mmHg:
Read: 40 mmHg
